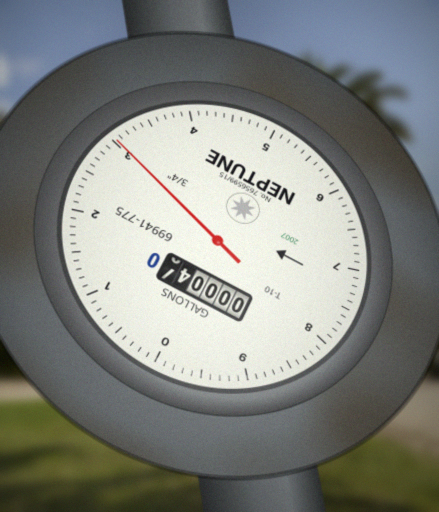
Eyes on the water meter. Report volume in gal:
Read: 473.0 gal
